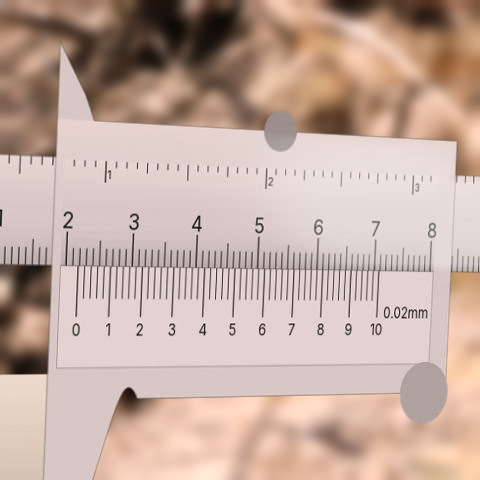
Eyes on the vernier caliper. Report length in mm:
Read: 21.8 mm
